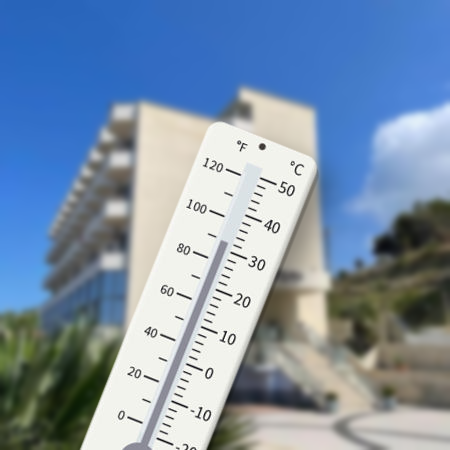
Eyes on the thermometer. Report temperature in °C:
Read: 32 °C
